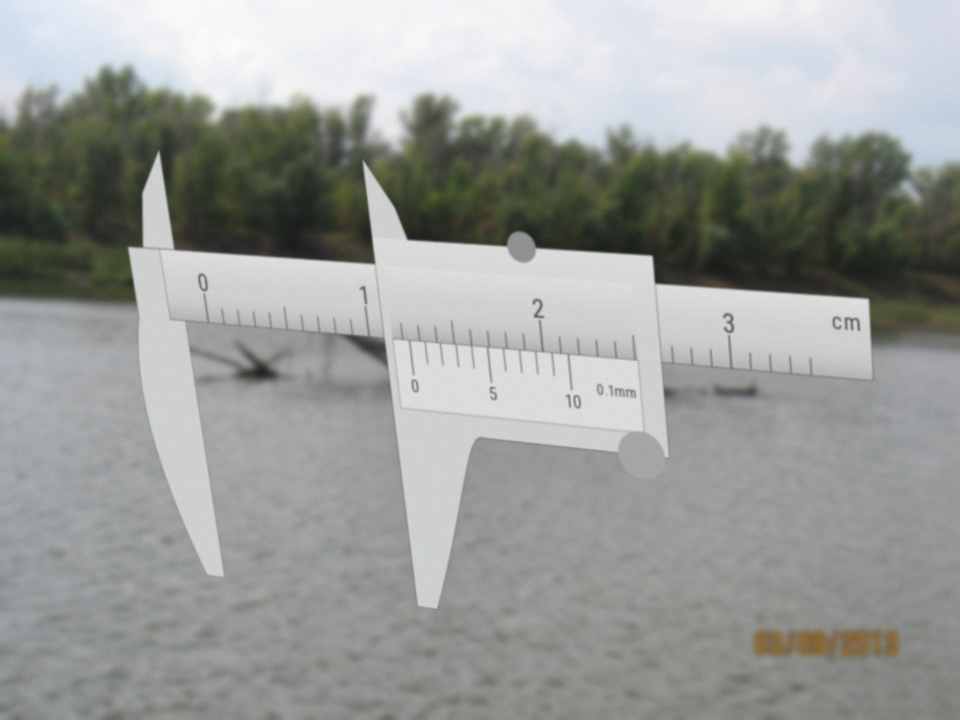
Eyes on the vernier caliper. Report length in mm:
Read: 12.4 mm
